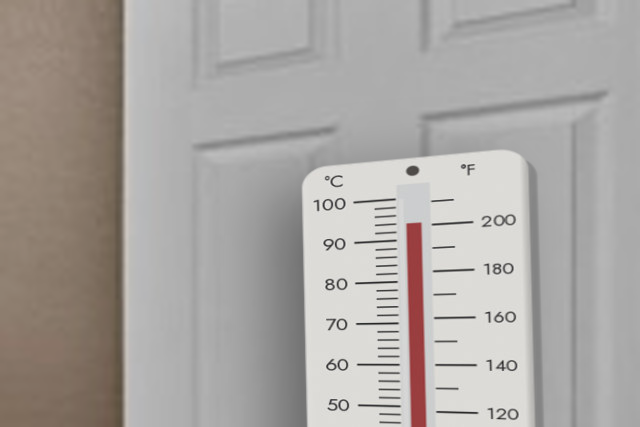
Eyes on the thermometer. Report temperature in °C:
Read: 94 °C
